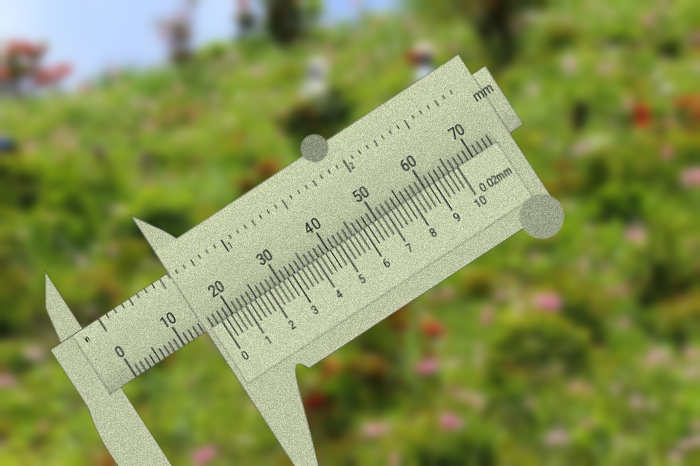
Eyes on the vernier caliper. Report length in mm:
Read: 17.8 mm
